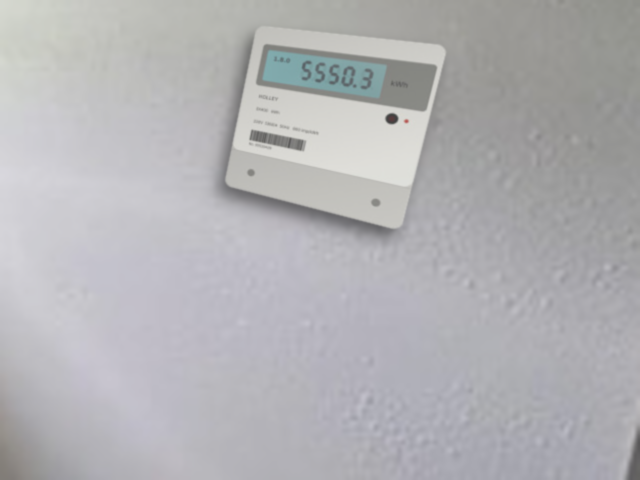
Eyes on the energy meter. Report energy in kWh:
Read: 5550.3 kWh
